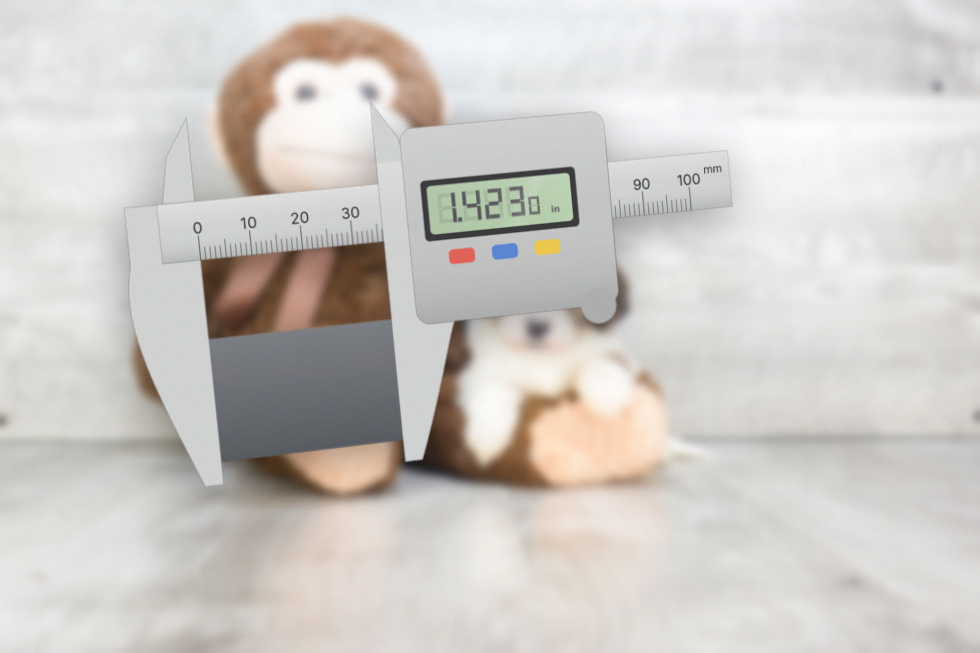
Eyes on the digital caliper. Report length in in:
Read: 1.4230 in
